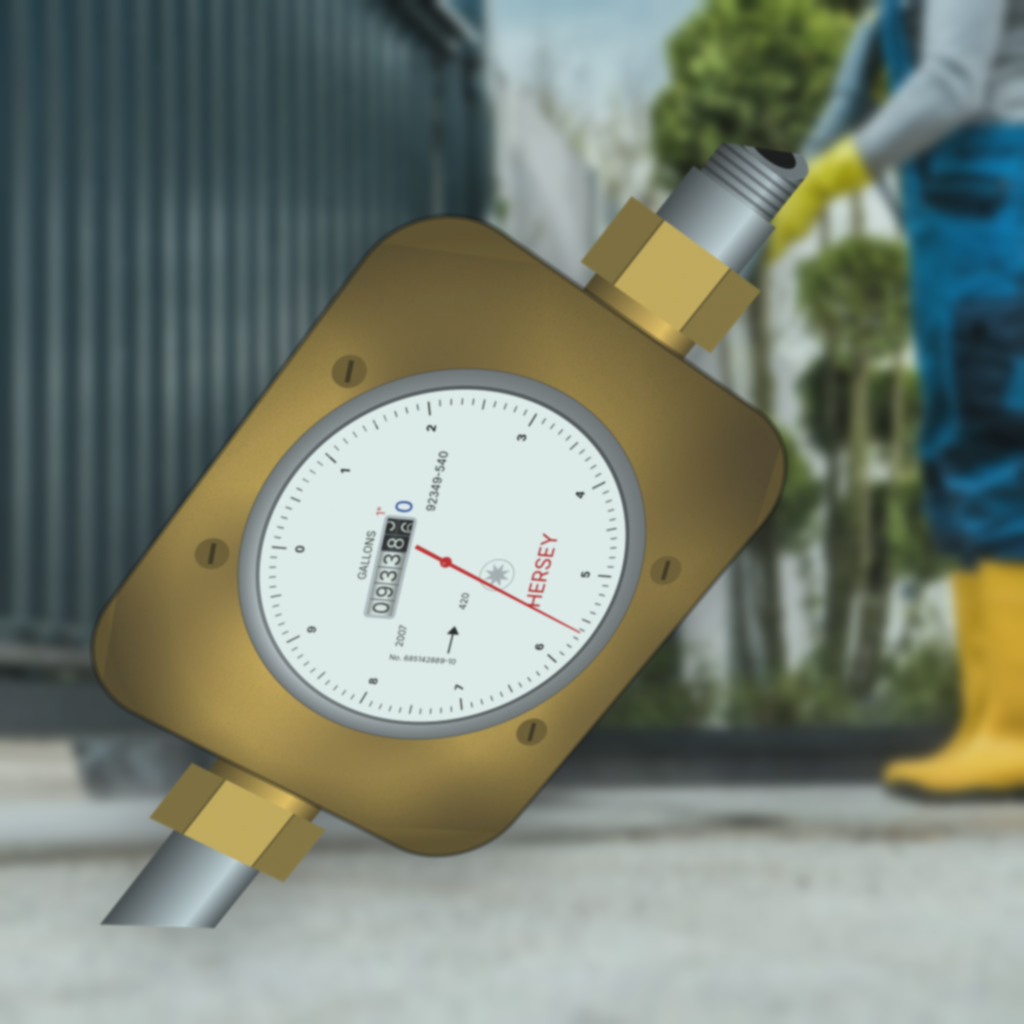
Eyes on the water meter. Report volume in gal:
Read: 933855.6 gal
